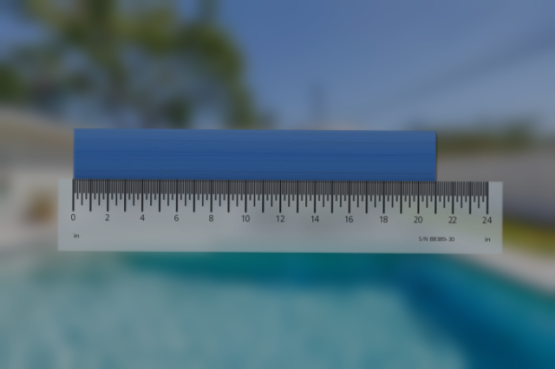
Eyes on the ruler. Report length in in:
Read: 21 in
